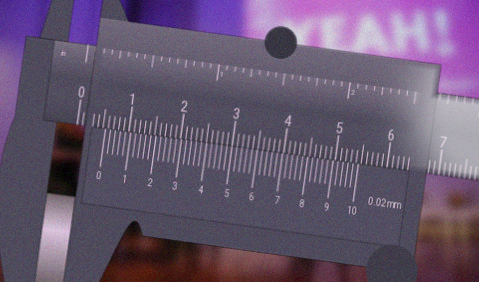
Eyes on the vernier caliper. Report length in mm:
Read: 5.5 mm
